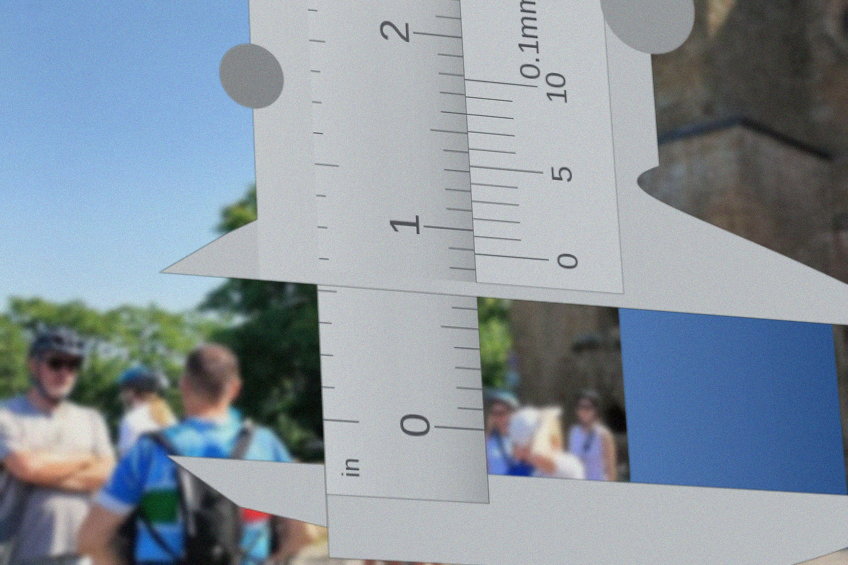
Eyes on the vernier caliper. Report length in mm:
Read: 8.8 mm
